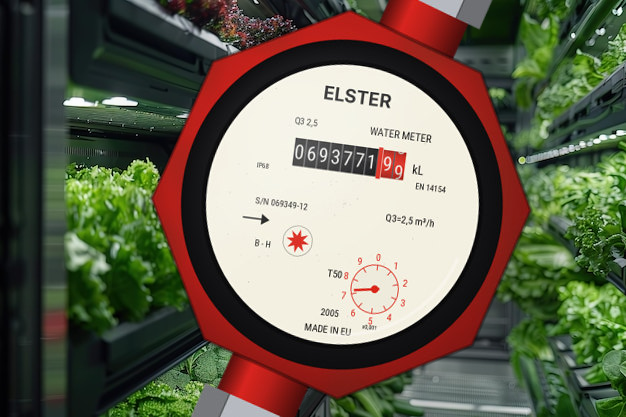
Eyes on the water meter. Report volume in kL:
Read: 693771.987 kL
